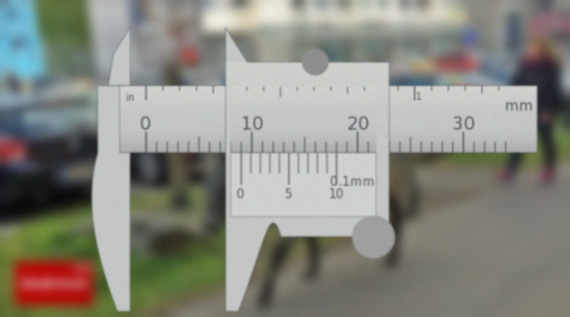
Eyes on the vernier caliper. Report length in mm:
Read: 9.0 mm
